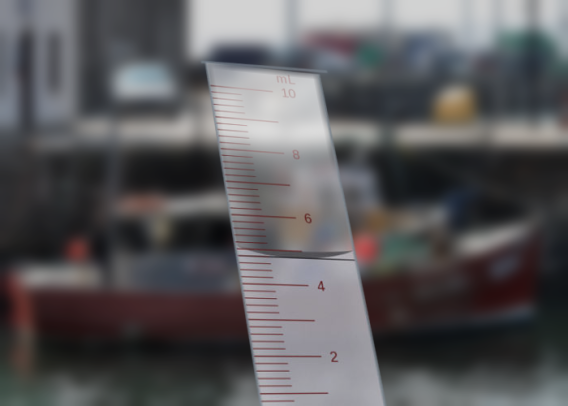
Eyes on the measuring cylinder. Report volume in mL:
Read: 4.8 mL
